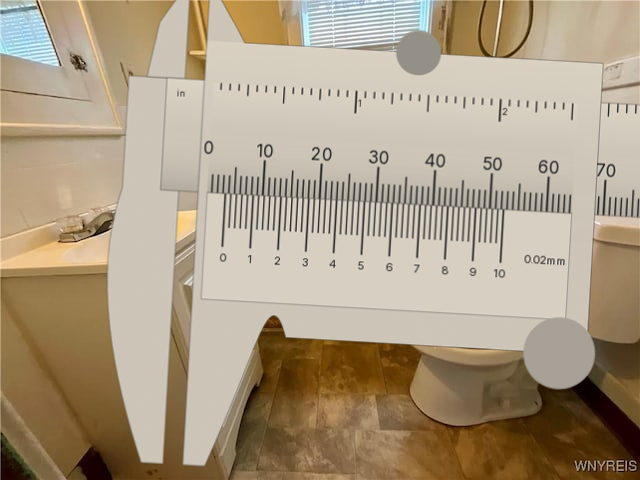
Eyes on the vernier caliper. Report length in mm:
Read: 3.4 mm
